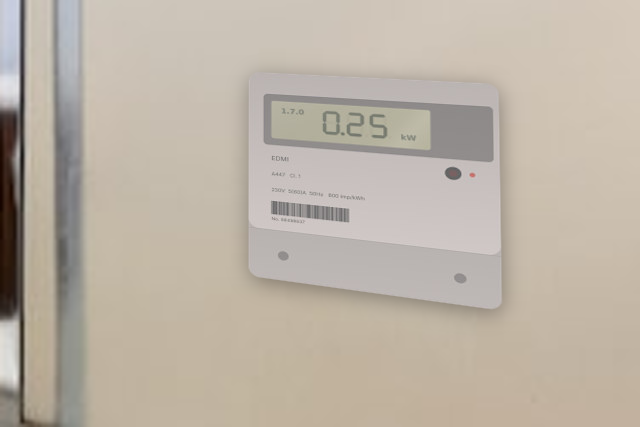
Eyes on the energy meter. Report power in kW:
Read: 0.25 kW
